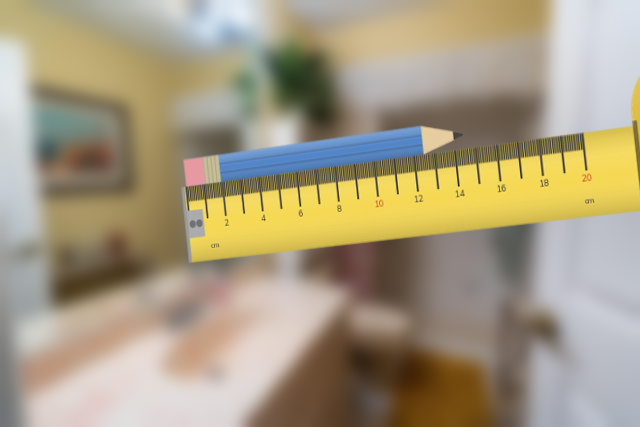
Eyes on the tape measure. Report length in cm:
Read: 14.5 cm
